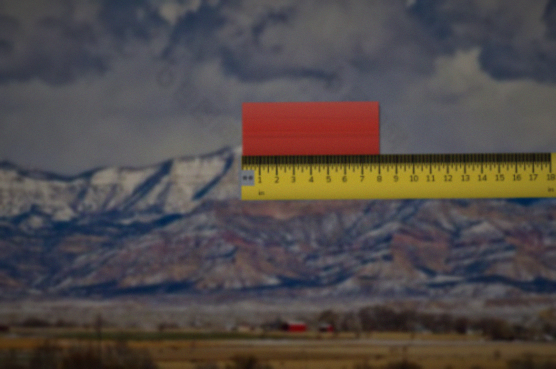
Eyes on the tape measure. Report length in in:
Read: 8 in
